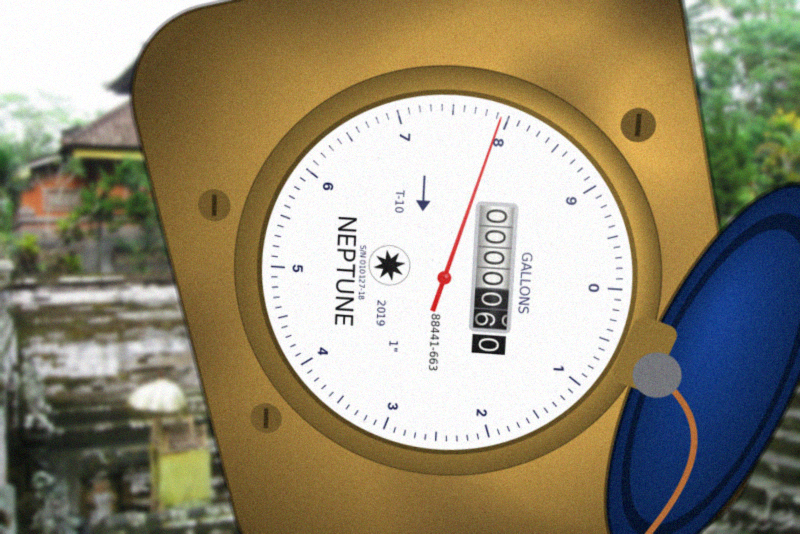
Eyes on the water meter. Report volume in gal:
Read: 57.9 gal
